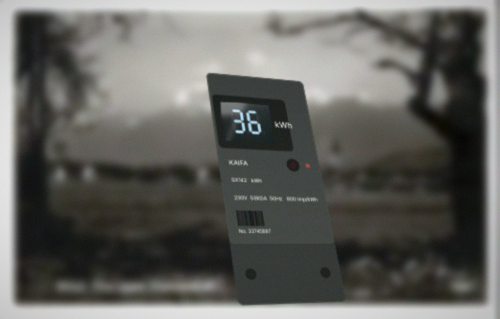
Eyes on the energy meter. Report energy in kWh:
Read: 36 kWh
